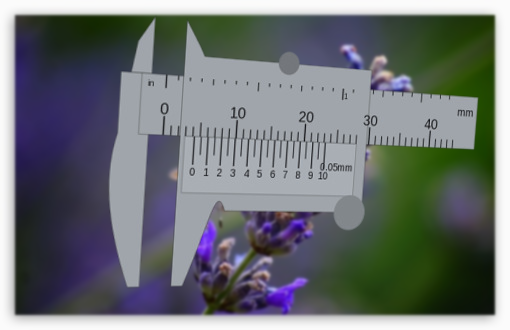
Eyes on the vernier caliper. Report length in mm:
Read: 4.2 mm
